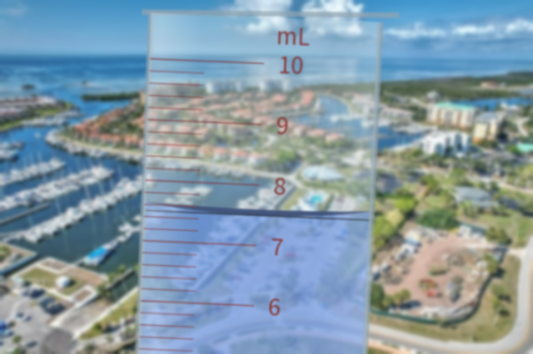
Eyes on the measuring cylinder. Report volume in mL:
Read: 7.5 mL
